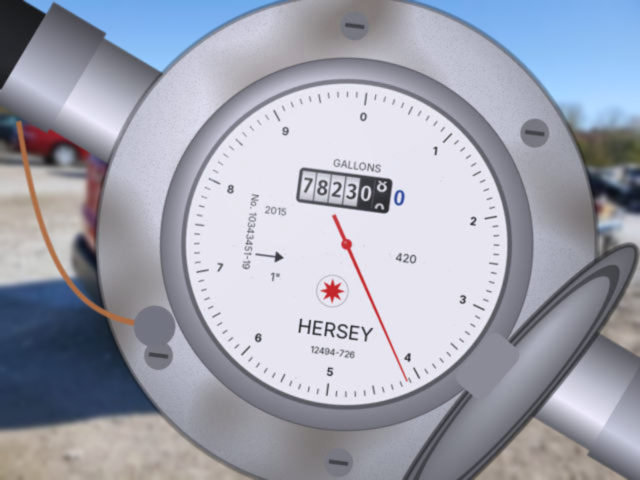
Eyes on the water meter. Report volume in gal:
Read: 7823084.1 gal
